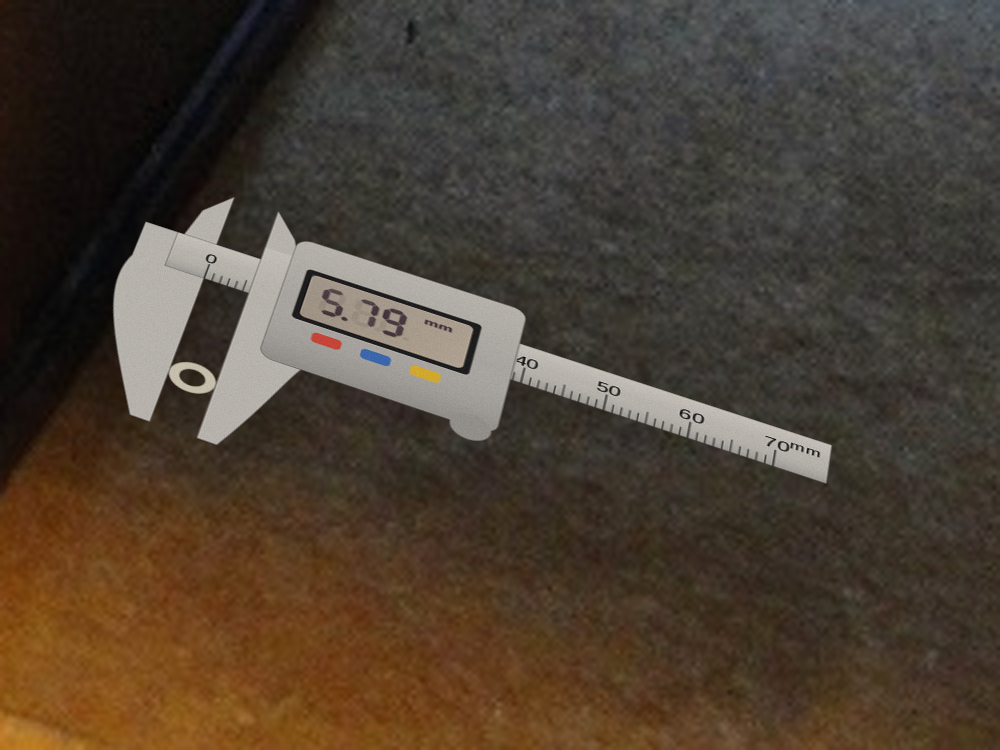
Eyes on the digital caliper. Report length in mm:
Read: 5.79 mm
